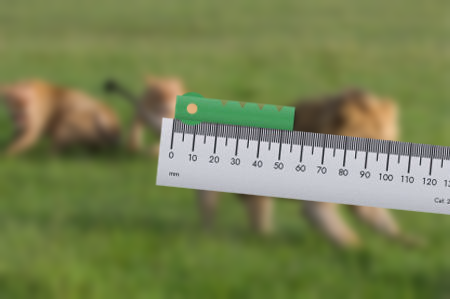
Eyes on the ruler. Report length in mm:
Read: 55 mm
